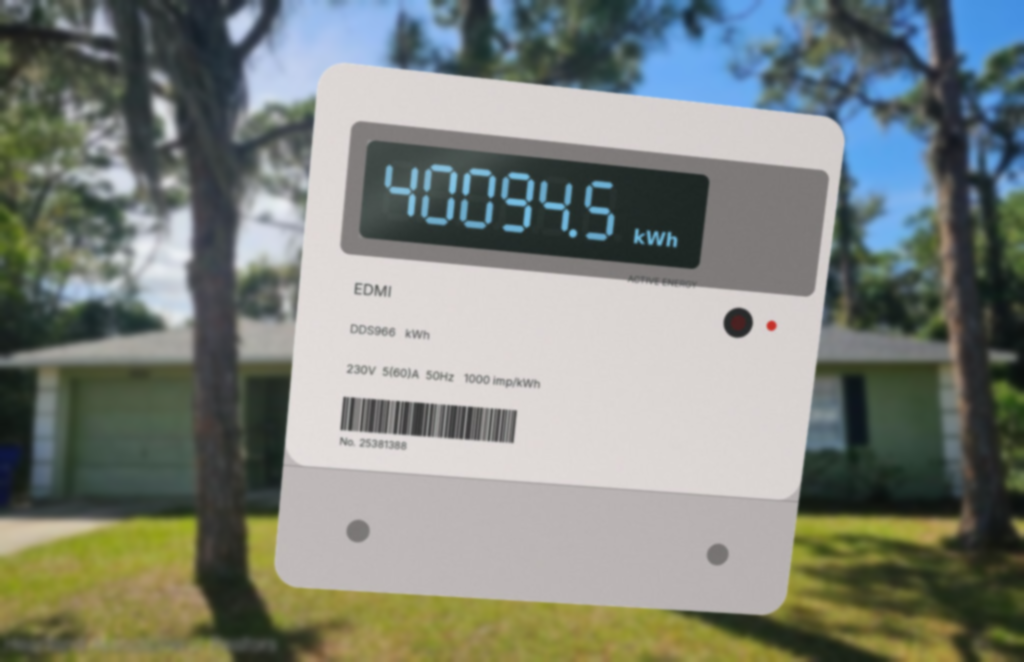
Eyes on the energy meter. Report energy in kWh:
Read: 40094.5 kWh
